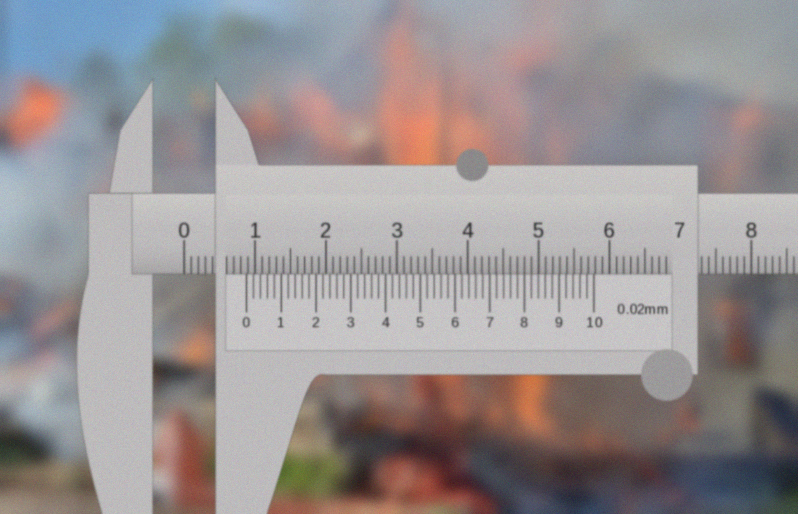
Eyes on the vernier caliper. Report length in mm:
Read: 8.8 mm
